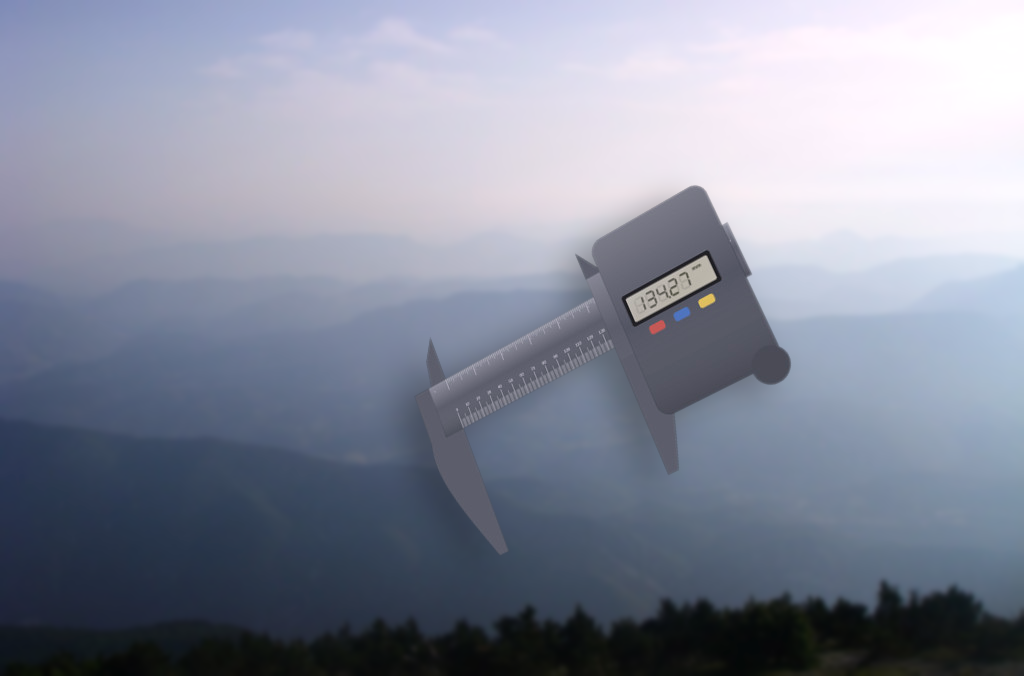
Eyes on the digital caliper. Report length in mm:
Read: 134.27 mm
